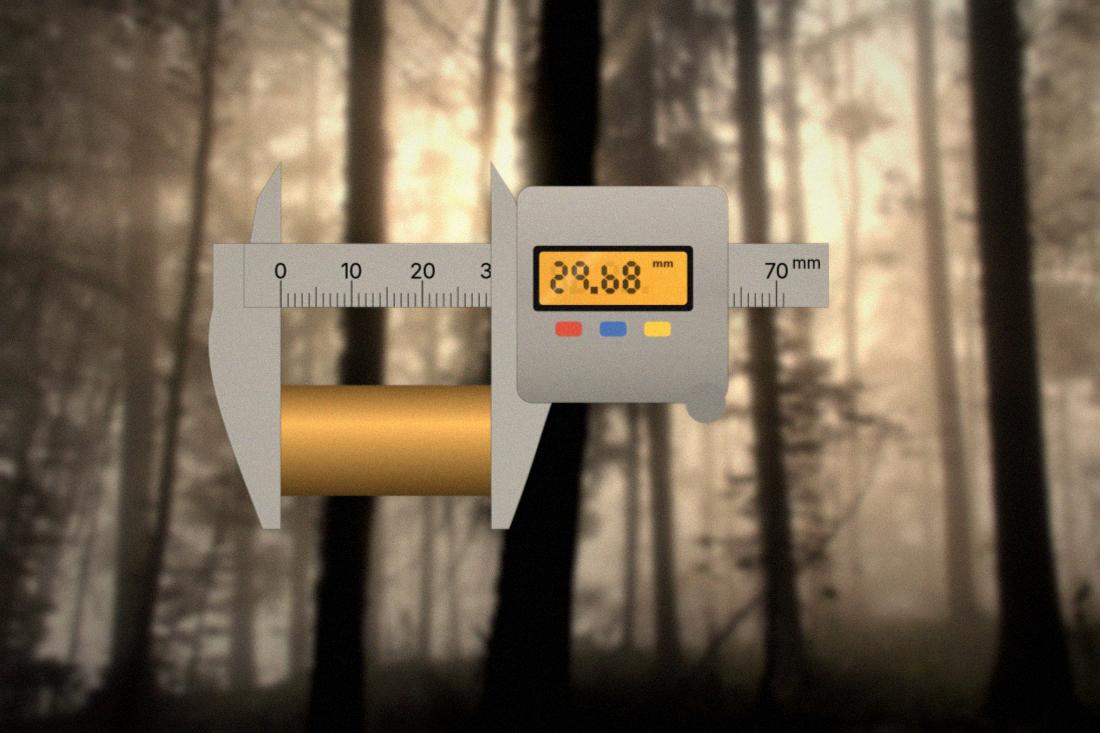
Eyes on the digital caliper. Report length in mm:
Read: 29.68 mm
